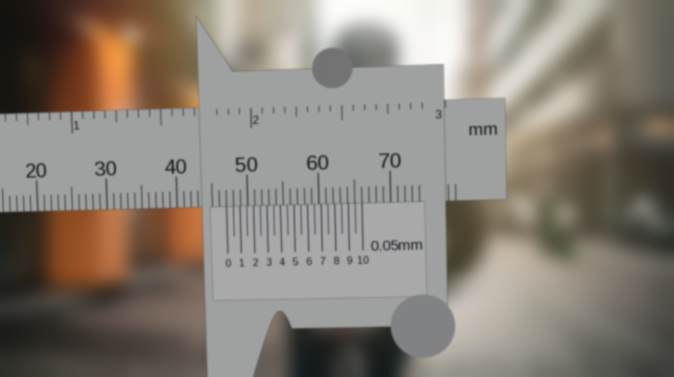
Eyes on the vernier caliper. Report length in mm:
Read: 47.0 mm
